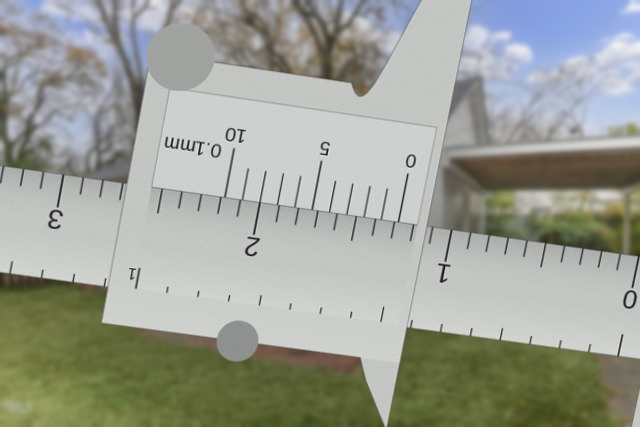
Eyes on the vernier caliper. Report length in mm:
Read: 12.8 mm
